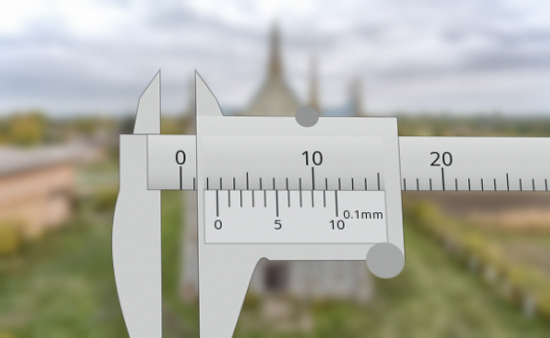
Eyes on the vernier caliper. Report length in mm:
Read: 2.7 mm
